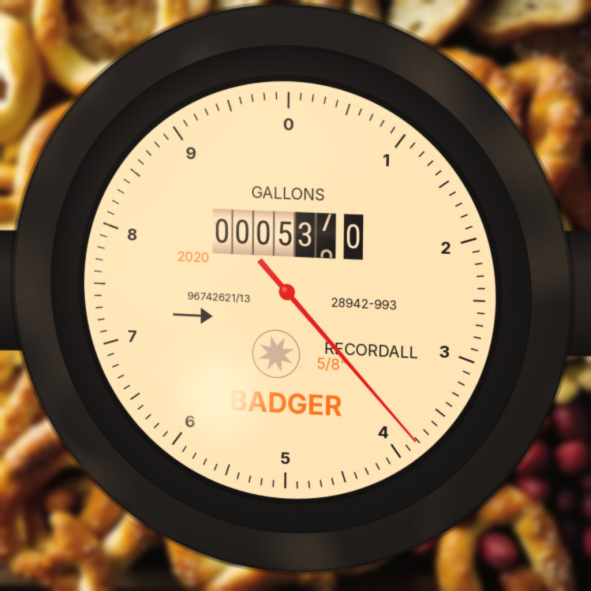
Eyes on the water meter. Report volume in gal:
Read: 5373.8 gal
